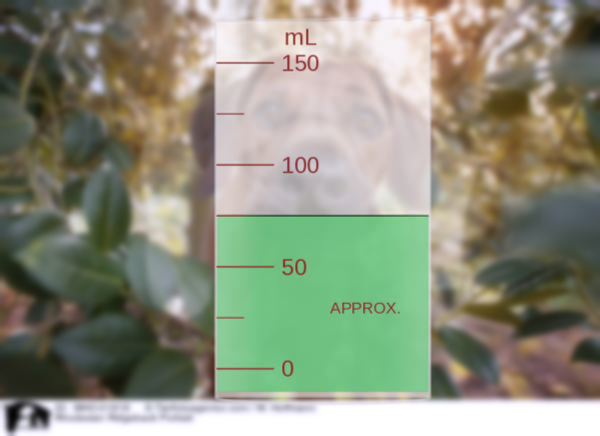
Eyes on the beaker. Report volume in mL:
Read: 75 mL
